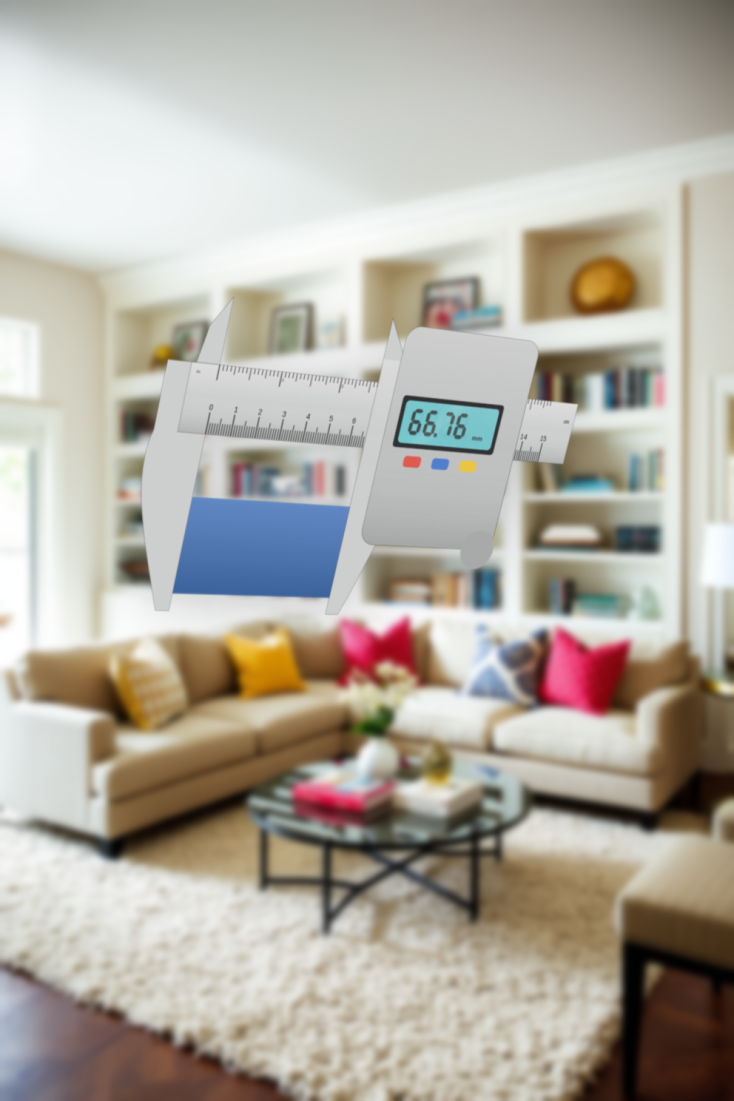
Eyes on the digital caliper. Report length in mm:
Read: 66.76 mm
